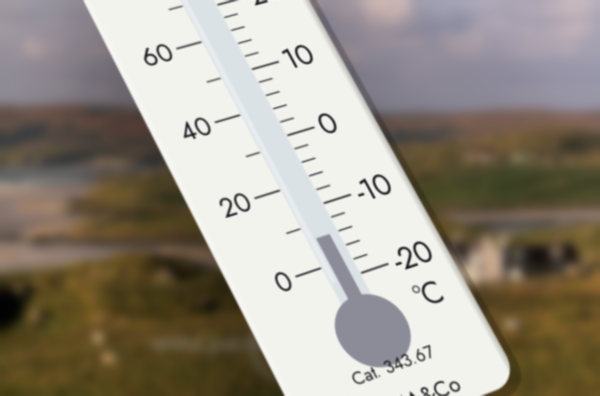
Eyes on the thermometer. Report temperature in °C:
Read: -14 °C
